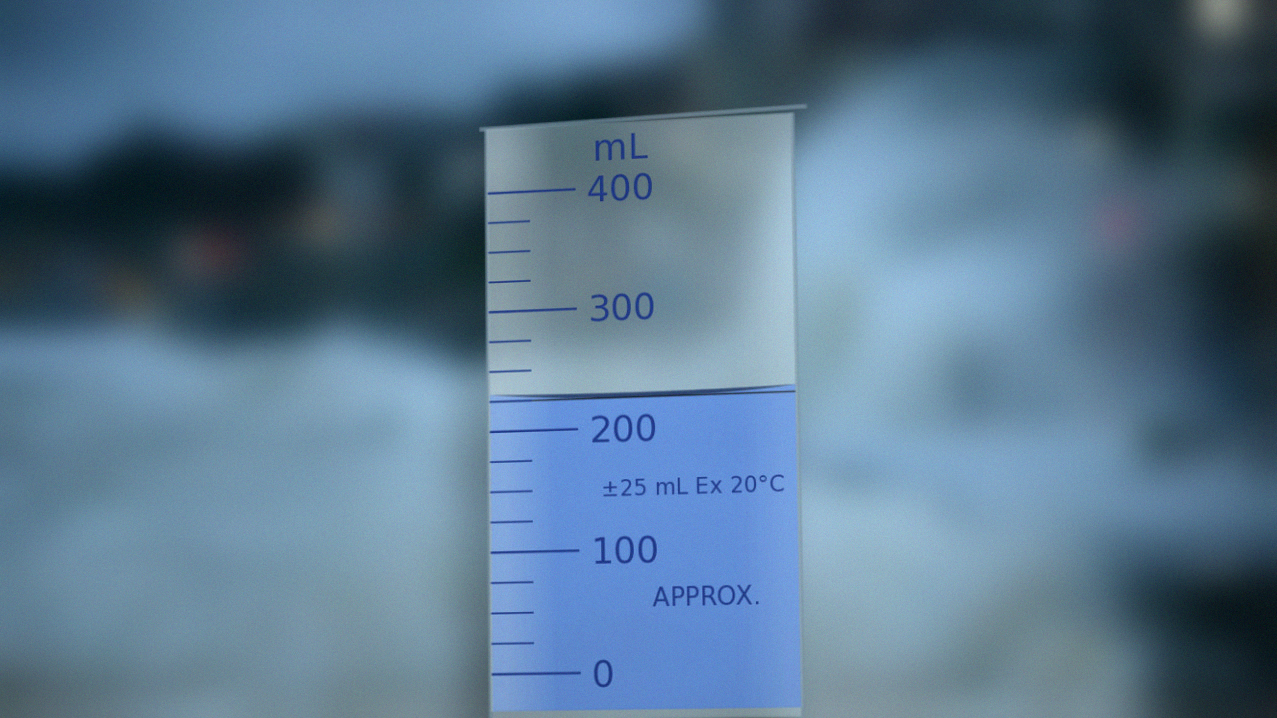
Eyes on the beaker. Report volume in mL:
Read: 225 mL
